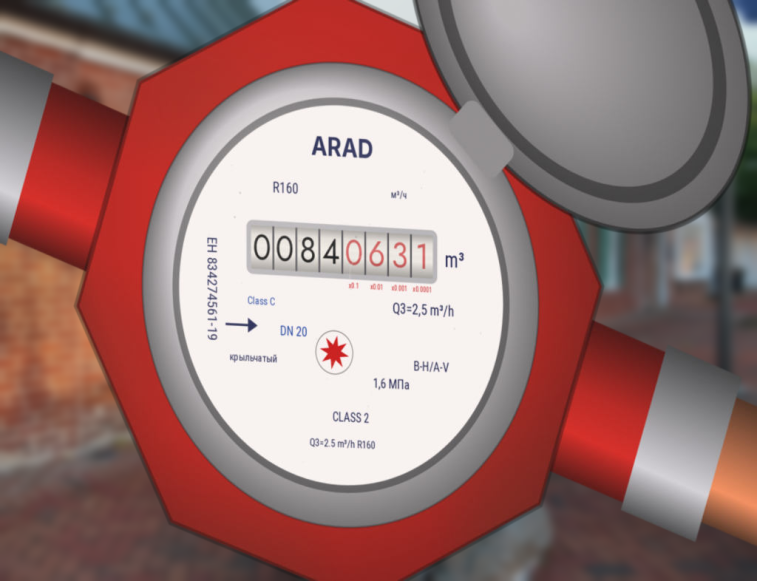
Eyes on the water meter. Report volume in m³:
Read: 84.0631 m³
